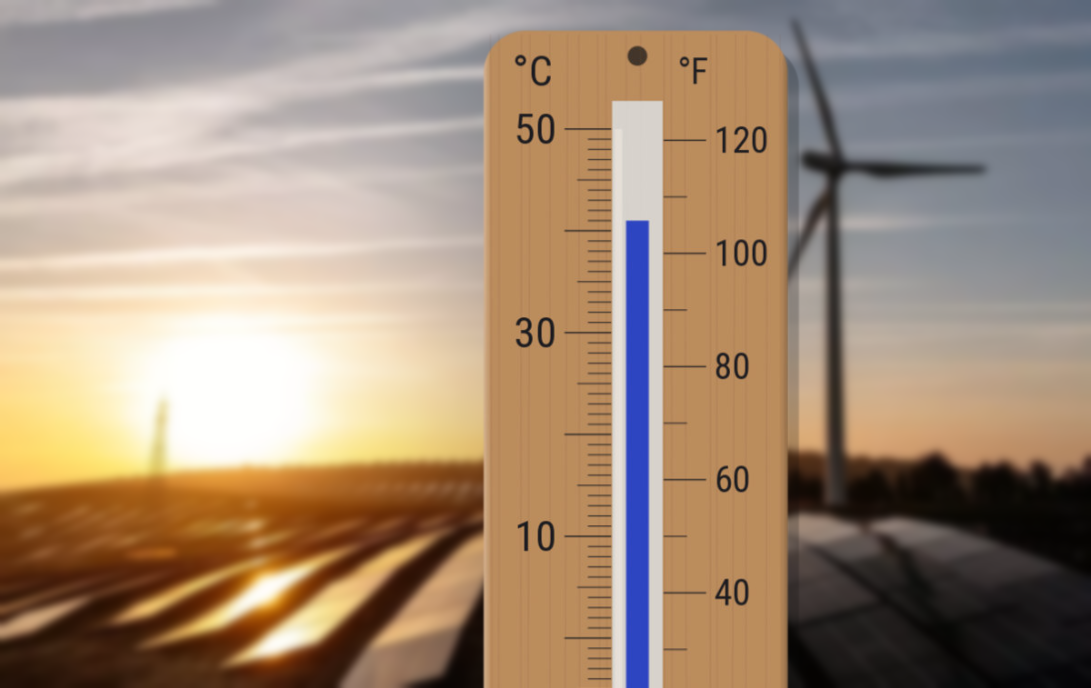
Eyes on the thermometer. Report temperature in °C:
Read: 41 °C
